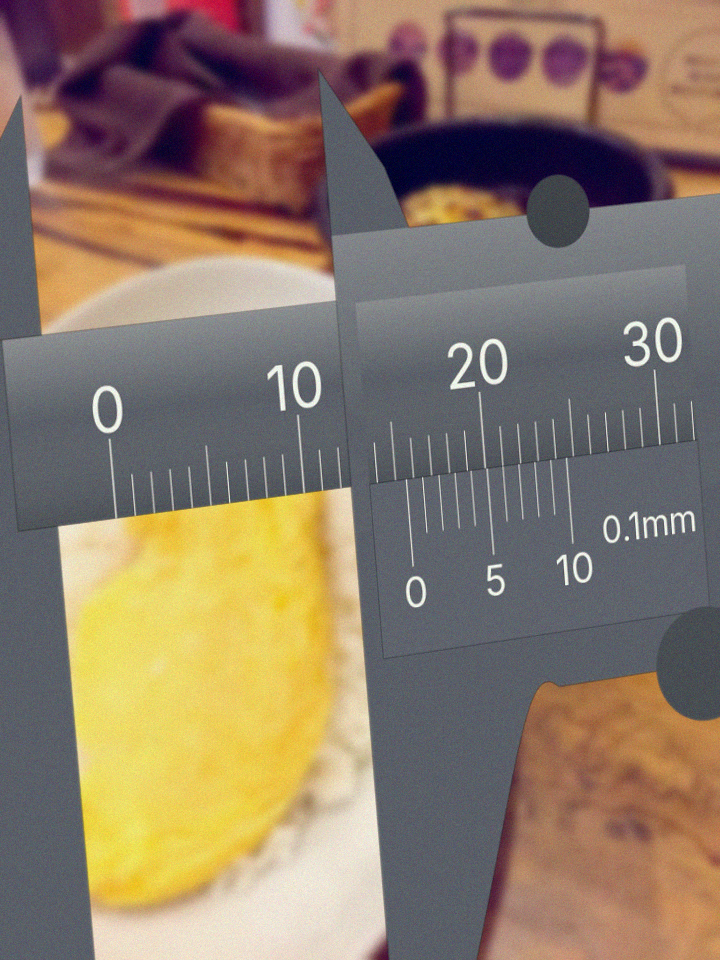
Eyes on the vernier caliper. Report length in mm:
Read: 15.6 mm
